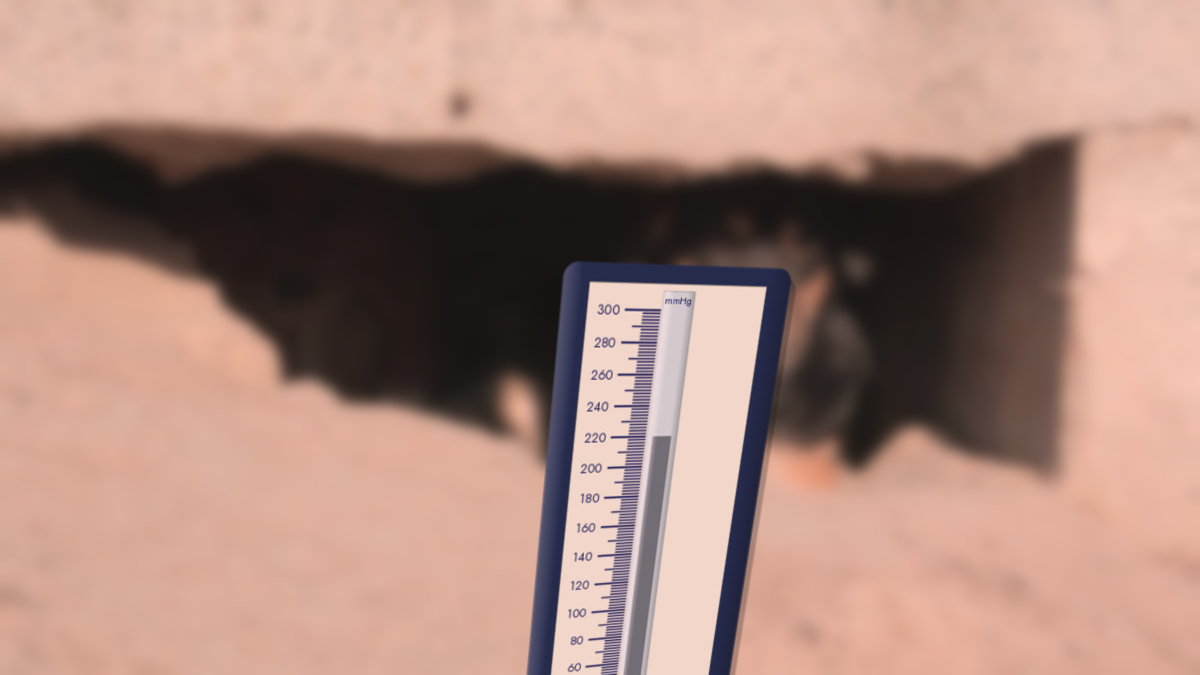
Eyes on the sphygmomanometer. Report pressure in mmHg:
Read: 220 mmHg
